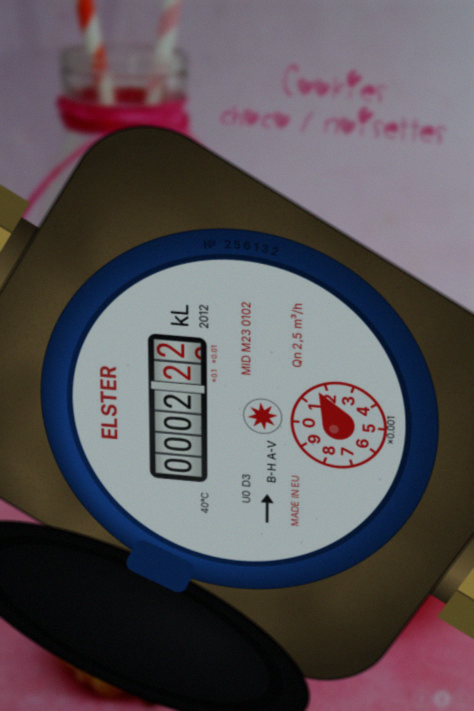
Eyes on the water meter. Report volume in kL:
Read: 2.221 kL
